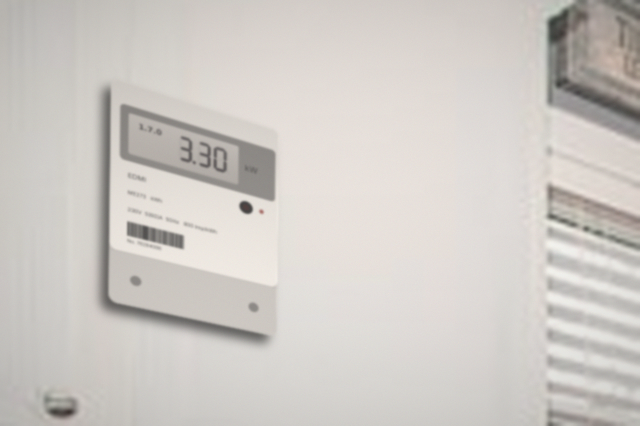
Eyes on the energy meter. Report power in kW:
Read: 3.30 kW
